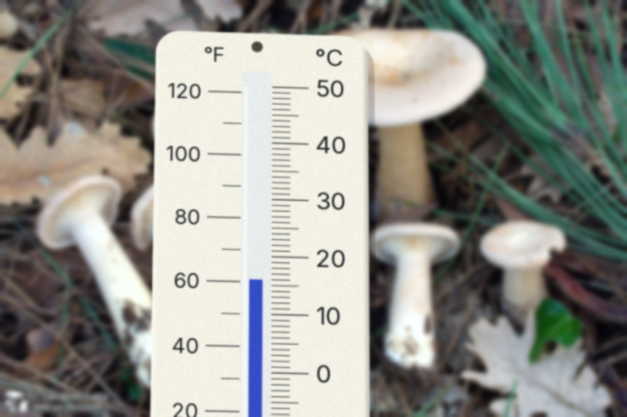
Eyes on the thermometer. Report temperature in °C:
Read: 16 °C
